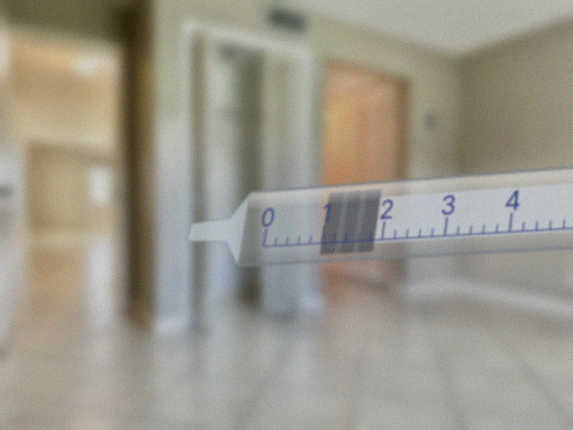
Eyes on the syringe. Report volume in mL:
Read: 1 mL
